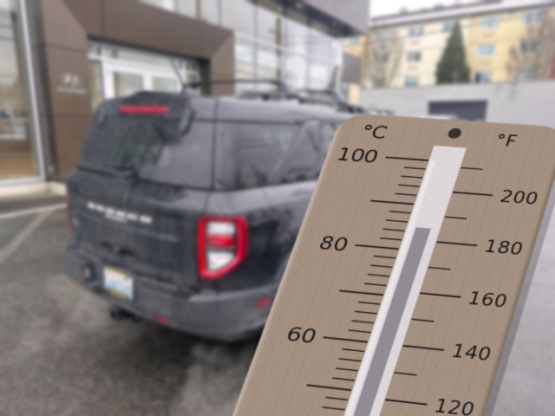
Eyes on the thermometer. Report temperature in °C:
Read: 85 °C
